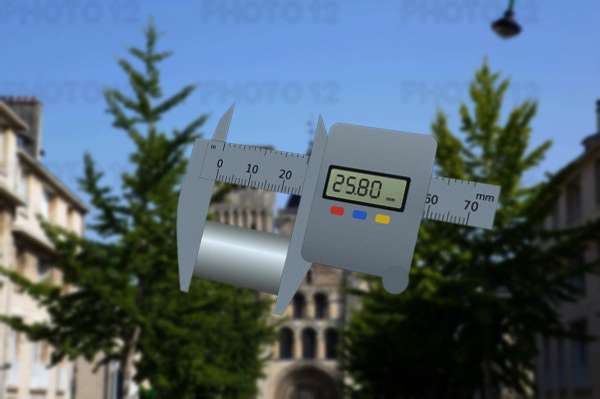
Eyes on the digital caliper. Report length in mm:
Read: 25.80 mm
